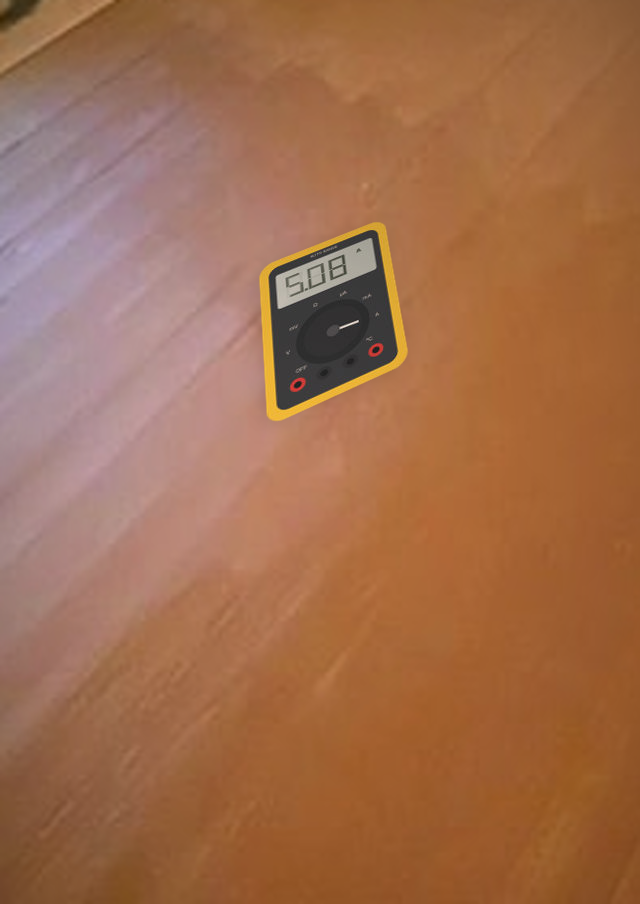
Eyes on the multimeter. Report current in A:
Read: 5.08 A
